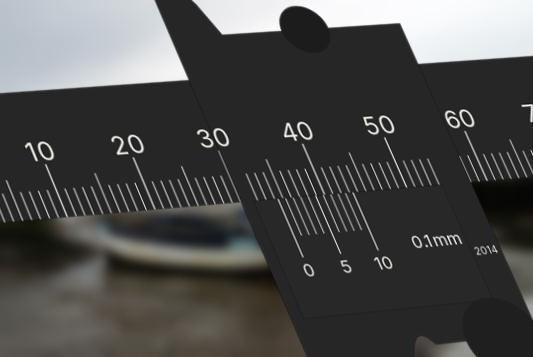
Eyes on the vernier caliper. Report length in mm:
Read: 34.4 mm
